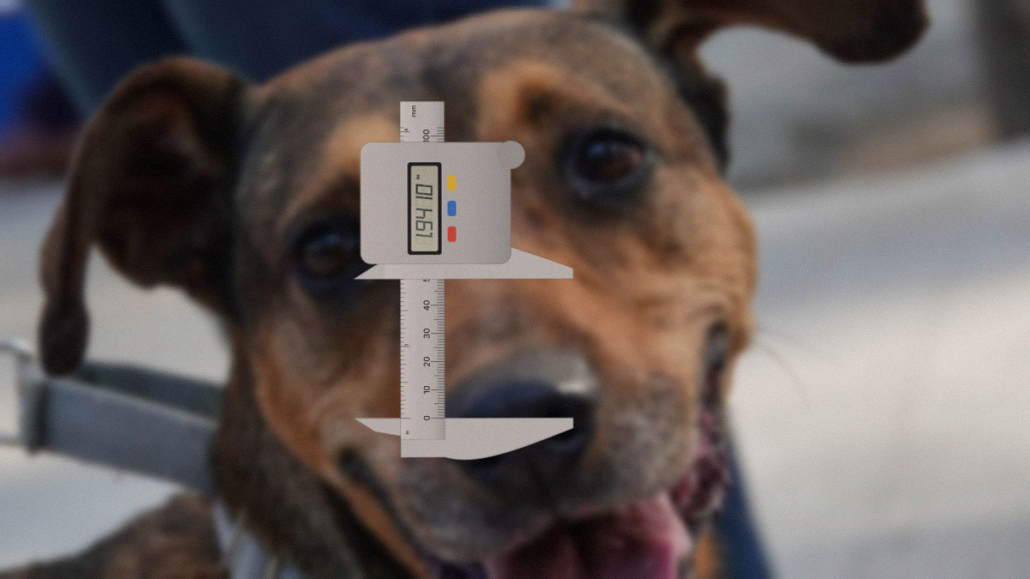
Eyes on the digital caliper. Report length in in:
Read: 1.9410 in
